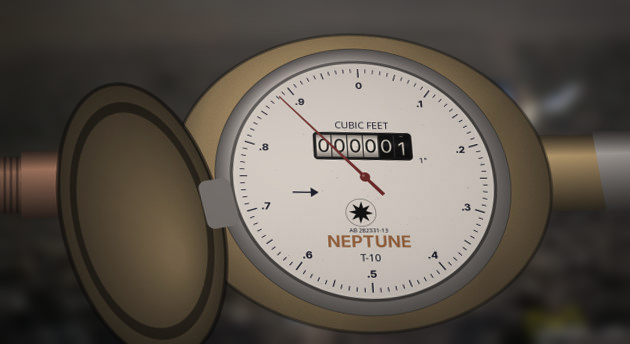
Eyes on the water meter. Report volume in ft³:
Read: 0.88 ft³
